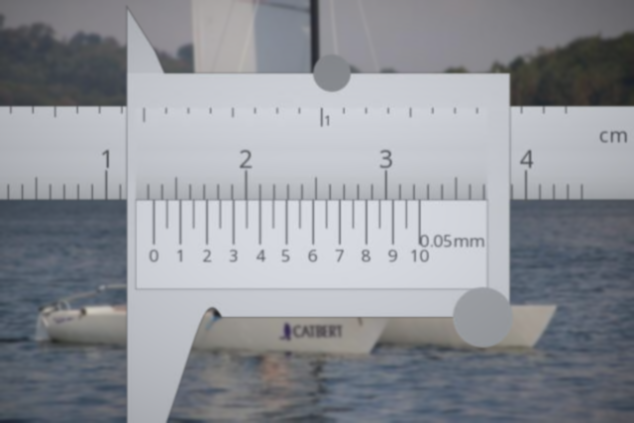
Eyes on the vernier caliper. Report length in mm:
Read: 13.4 mm
